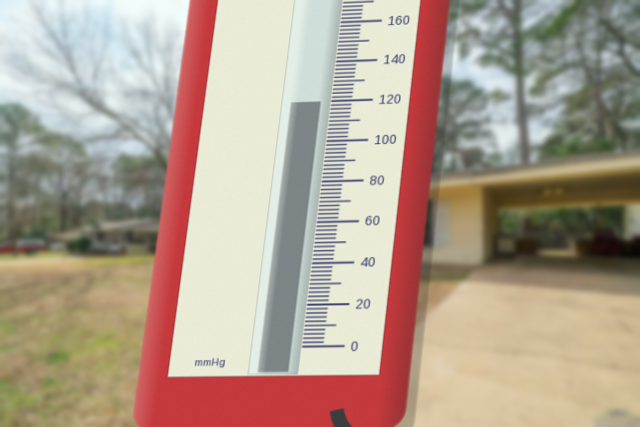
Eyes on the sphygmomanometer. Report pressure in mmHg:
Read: 120 mmHg
